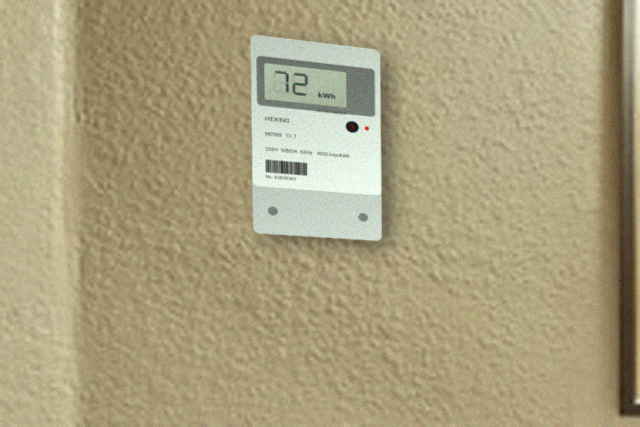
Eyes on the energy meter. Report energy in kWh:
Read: 72 kWh
